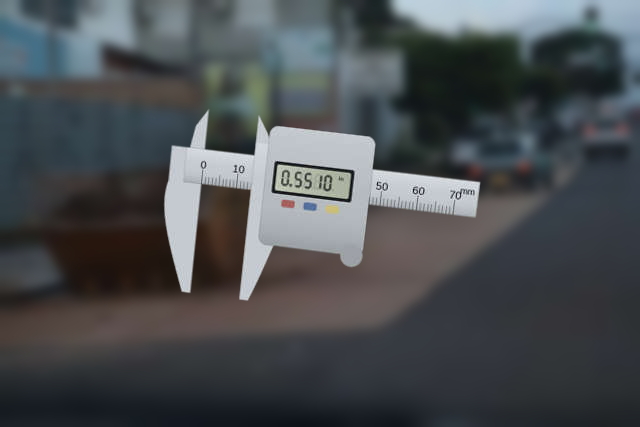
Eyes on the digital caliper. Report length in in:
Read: 0.5510 in
